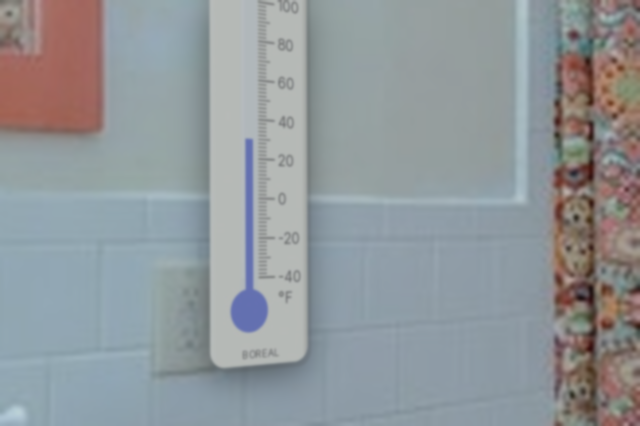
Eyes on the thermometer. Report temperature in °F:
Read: 30 °F
